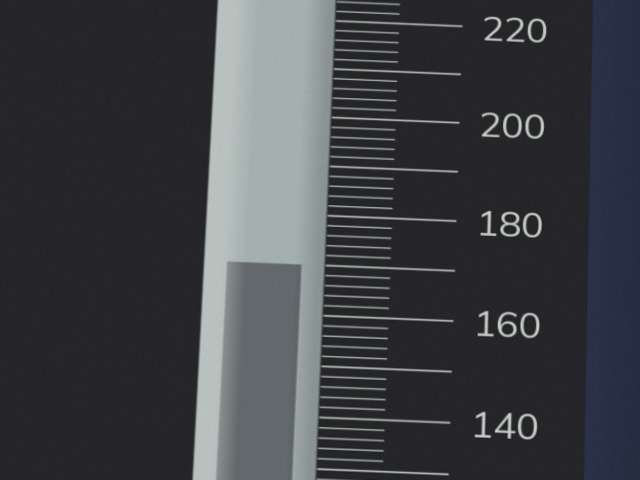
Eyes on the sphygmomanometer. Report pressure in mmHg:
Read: 170 mmHg
